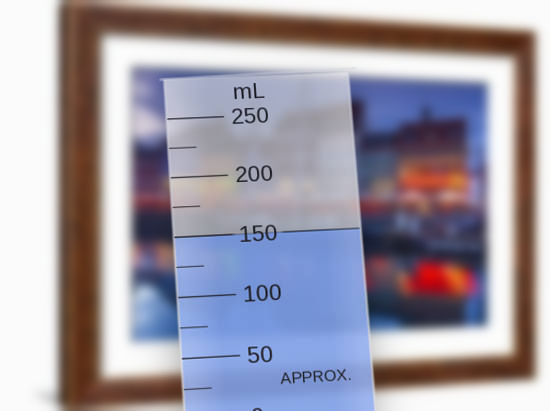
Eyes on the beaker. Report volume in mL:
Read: 150 mL
